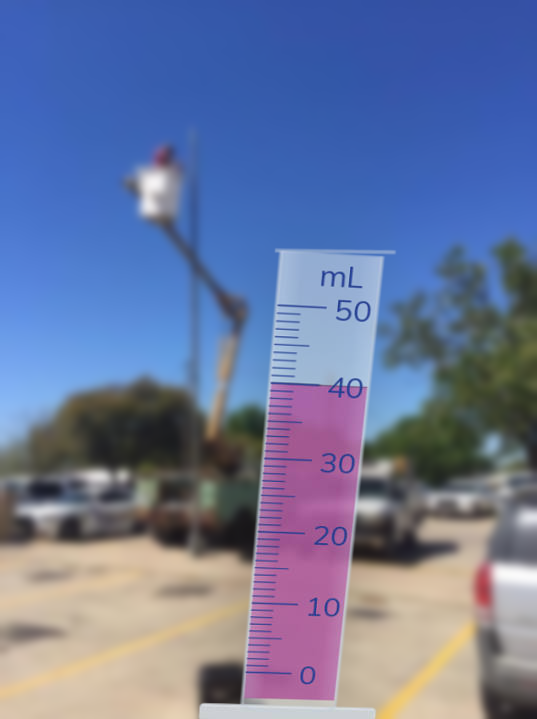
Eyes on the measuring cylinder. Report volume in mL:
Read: 40 mL
